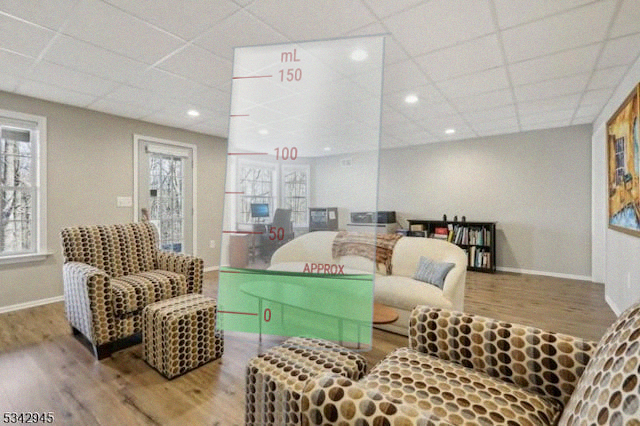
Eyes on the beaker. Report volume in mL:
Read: 25 mL
